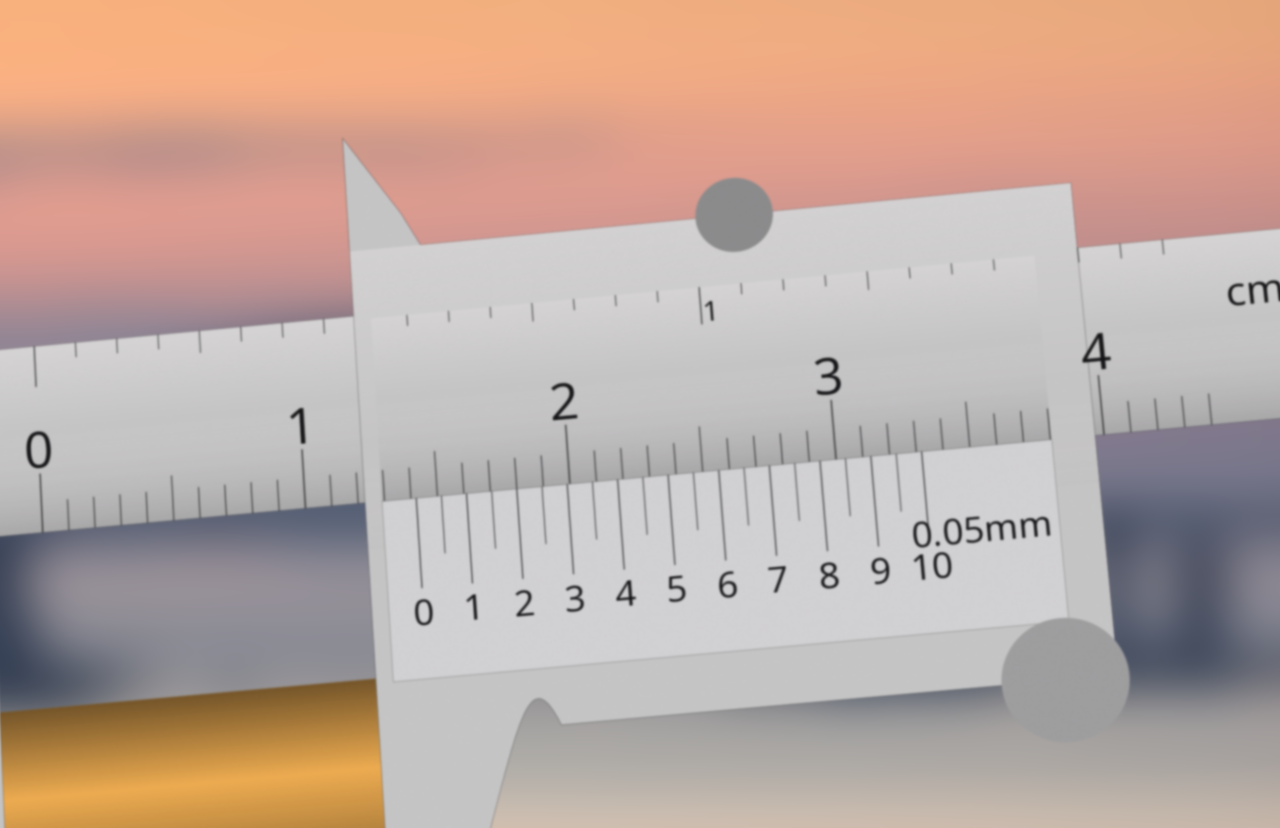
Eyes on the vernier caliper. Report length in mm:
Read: 14.2 mm
